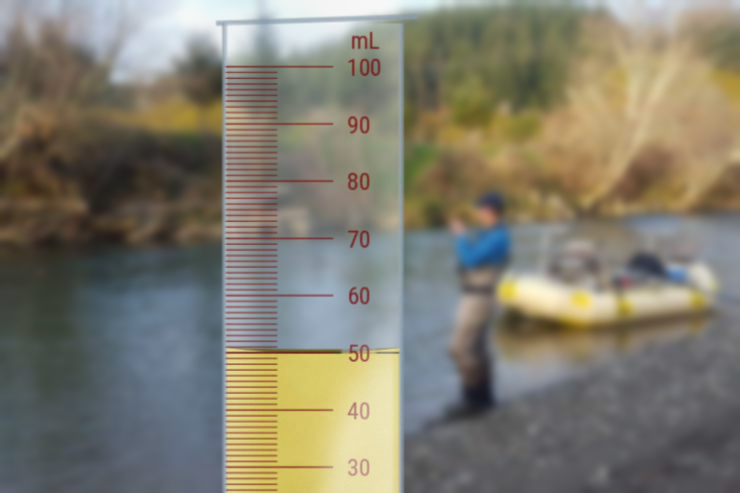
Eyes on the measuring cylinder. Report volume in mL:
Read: 50 mL
